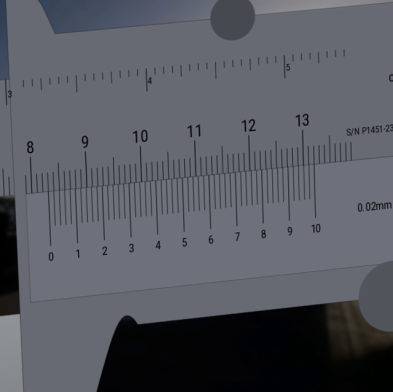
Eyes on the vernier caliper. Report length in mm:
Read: 83.0 mm
